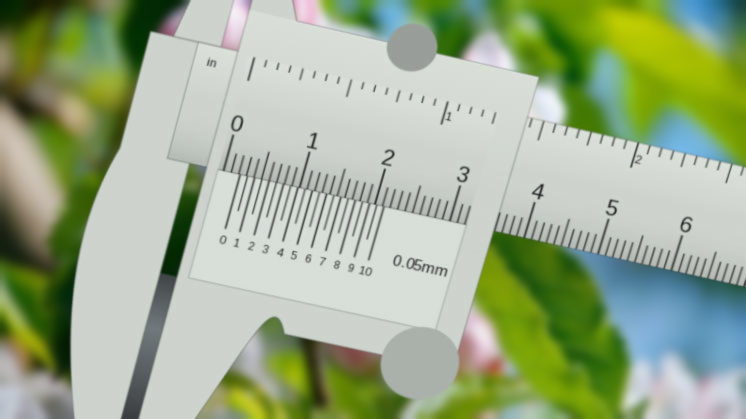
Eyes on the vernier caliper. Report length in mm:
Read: 2.2 mm
